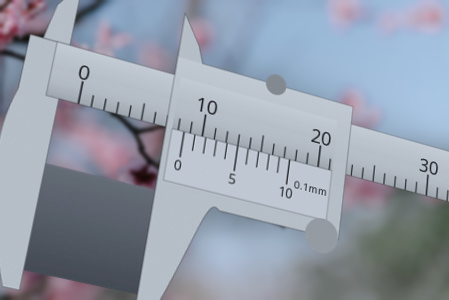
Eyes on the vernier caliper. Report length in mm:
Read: 8.5 mm
